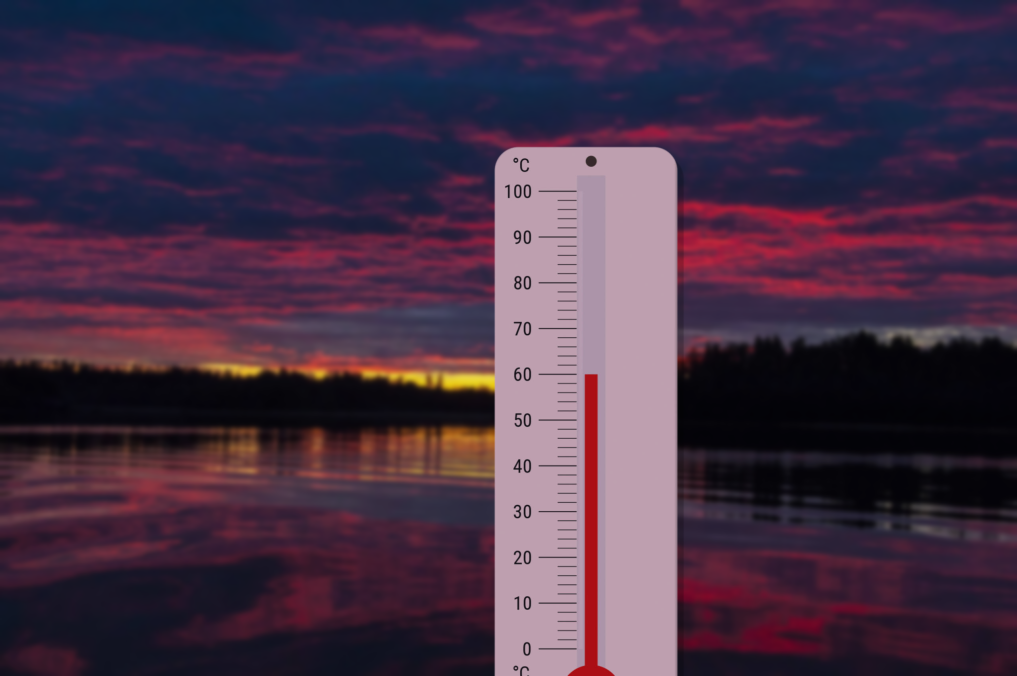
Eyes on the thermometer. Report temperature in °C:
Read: 60 °C
